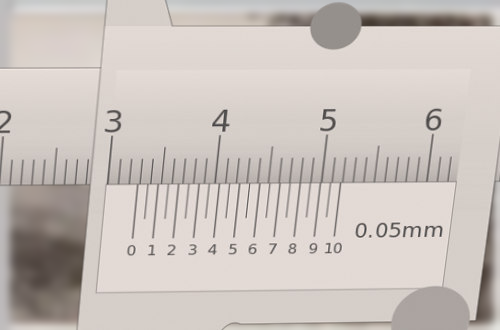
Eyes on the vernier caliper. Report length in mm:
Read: 32.8 mm
